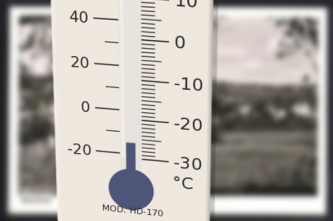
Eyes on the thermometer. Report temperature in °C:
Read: -26 °C
